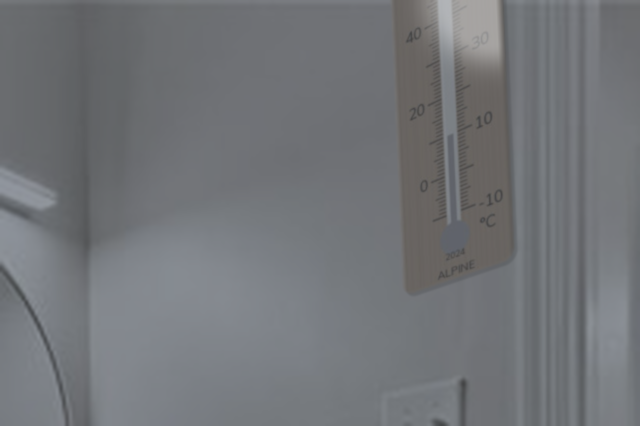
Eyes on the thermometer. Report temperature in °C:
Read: 10 °C
